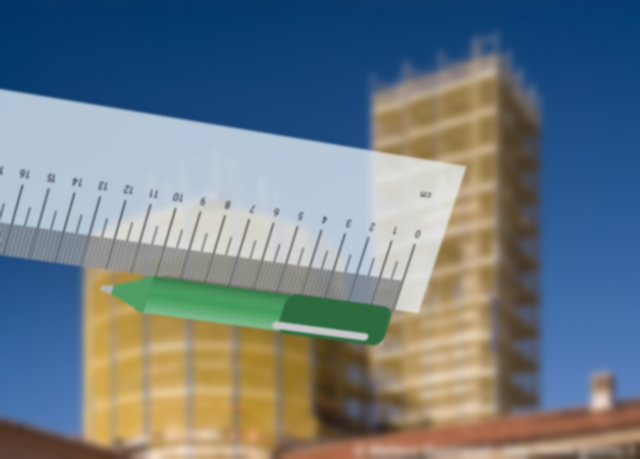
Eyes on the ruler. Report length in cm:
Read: 12 cm
